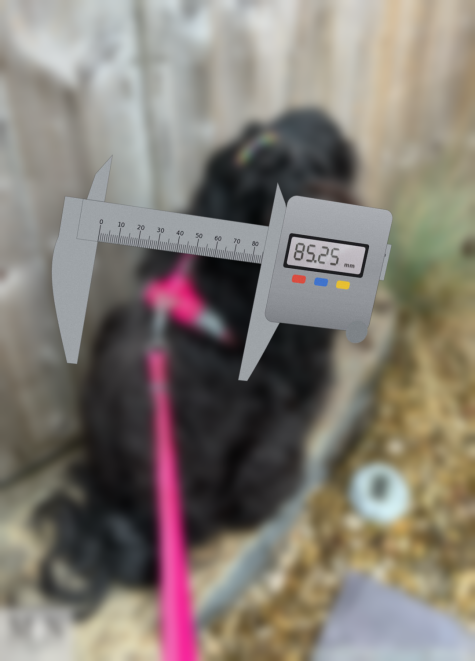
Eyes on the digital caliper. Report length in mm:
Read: 85.25 mm
